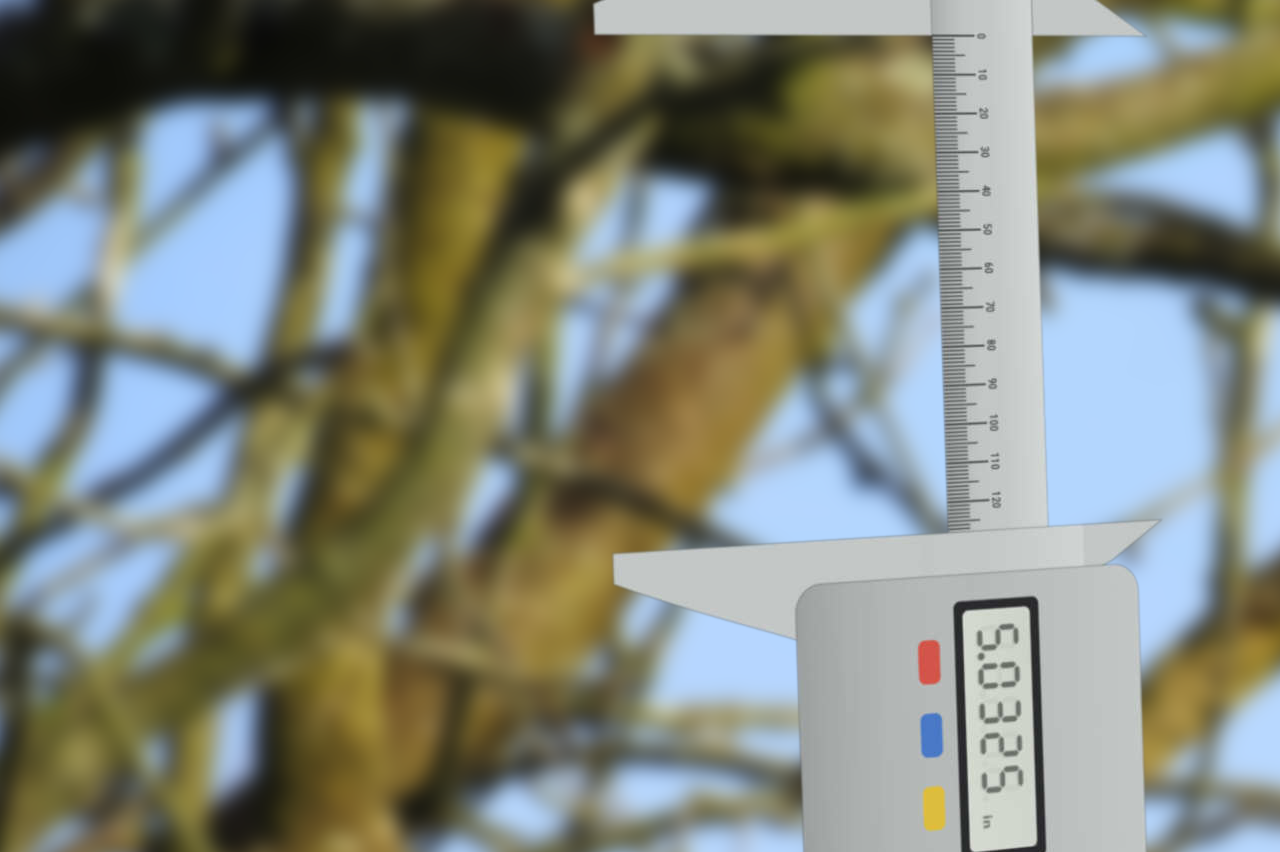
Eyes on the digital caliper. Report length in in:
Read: 5.0325 in
